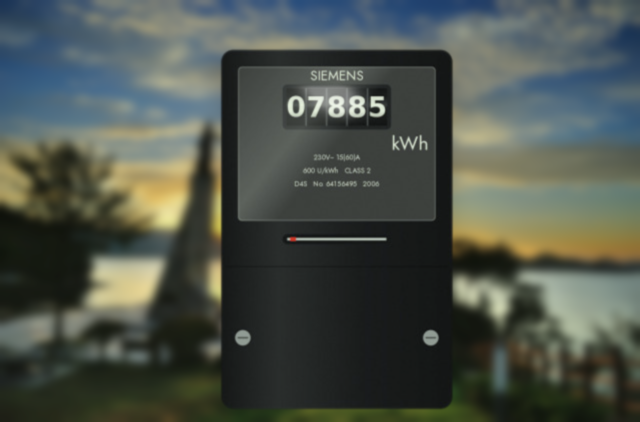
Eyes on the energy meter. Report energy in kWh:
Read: 7885 kWh
